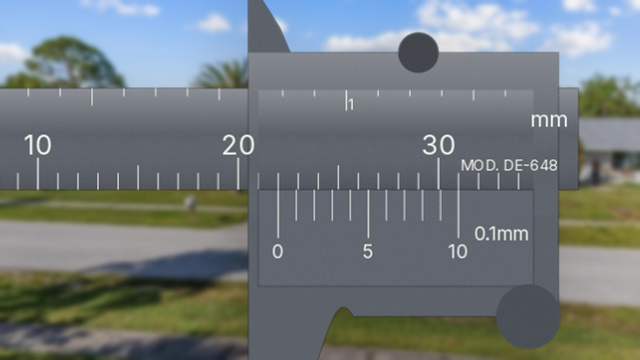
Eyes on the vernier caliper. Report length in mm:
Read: 22.0 mm
